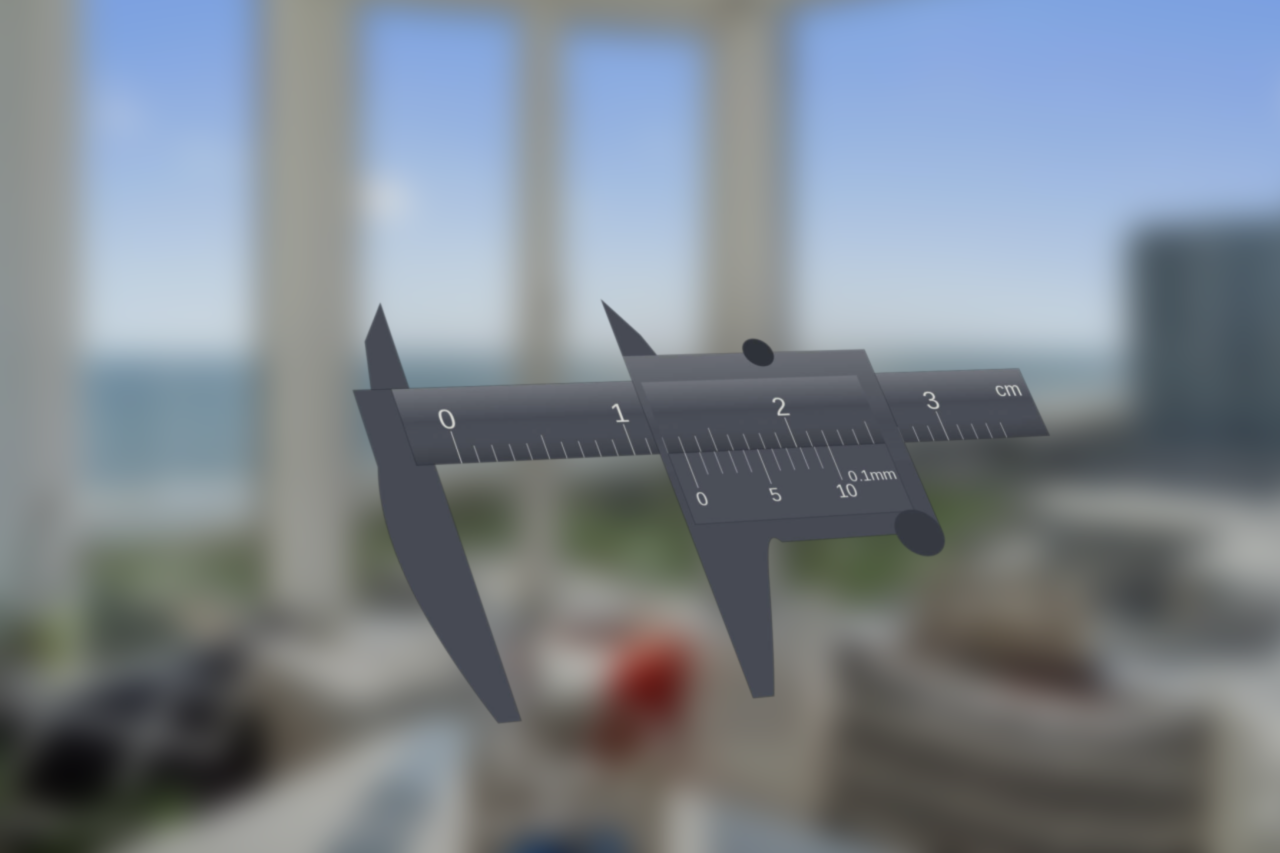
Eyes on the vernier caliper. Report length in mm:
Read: 13.0 mm
